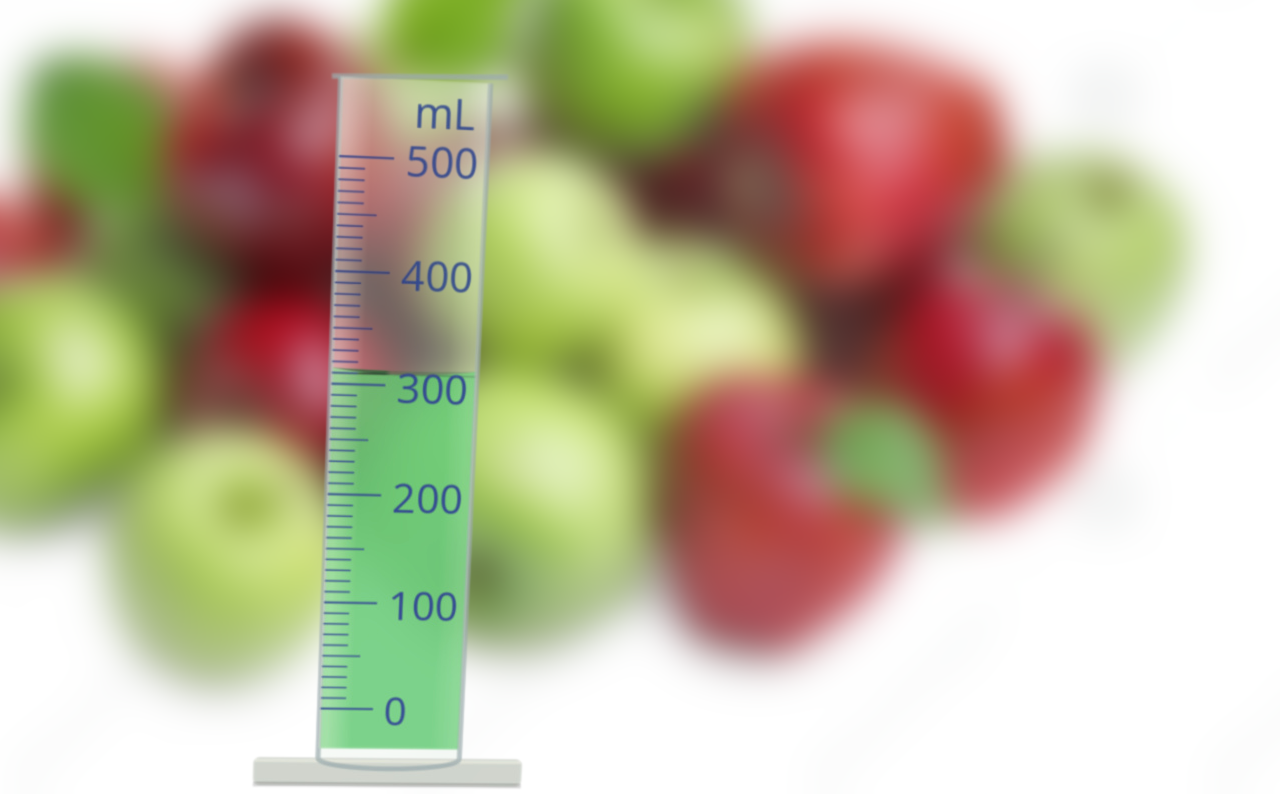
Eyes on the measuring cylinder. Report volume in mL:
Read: 310 mL
